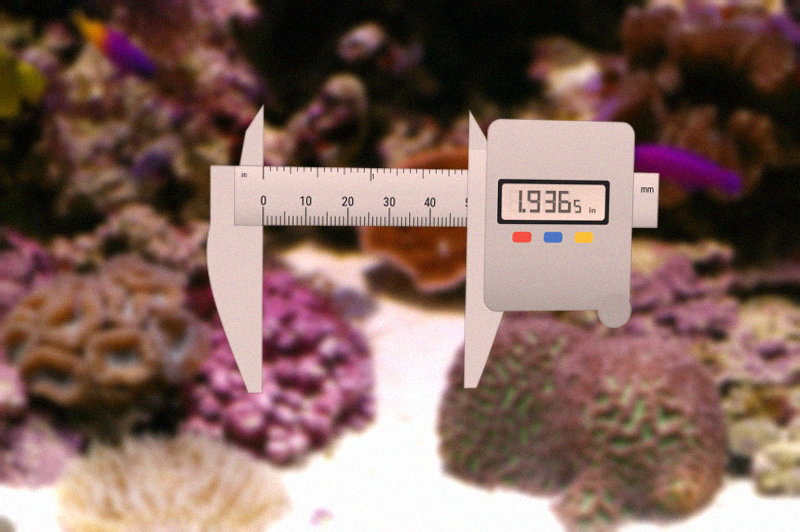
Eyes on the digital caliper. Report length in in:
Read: 1.9365 in
